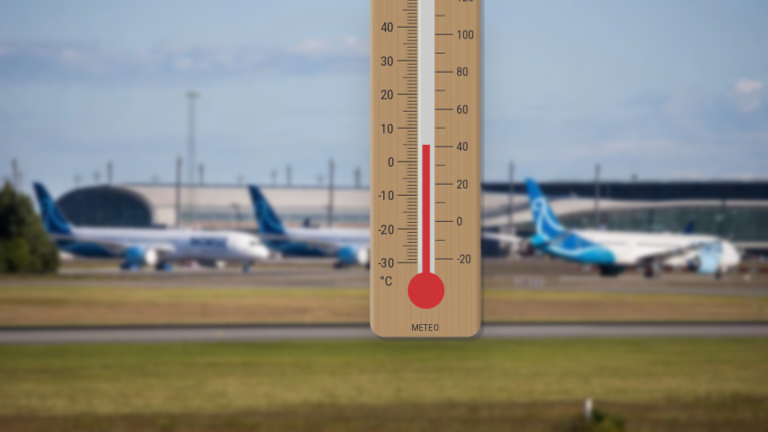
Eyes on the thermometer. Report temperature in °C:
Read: 5 °C
